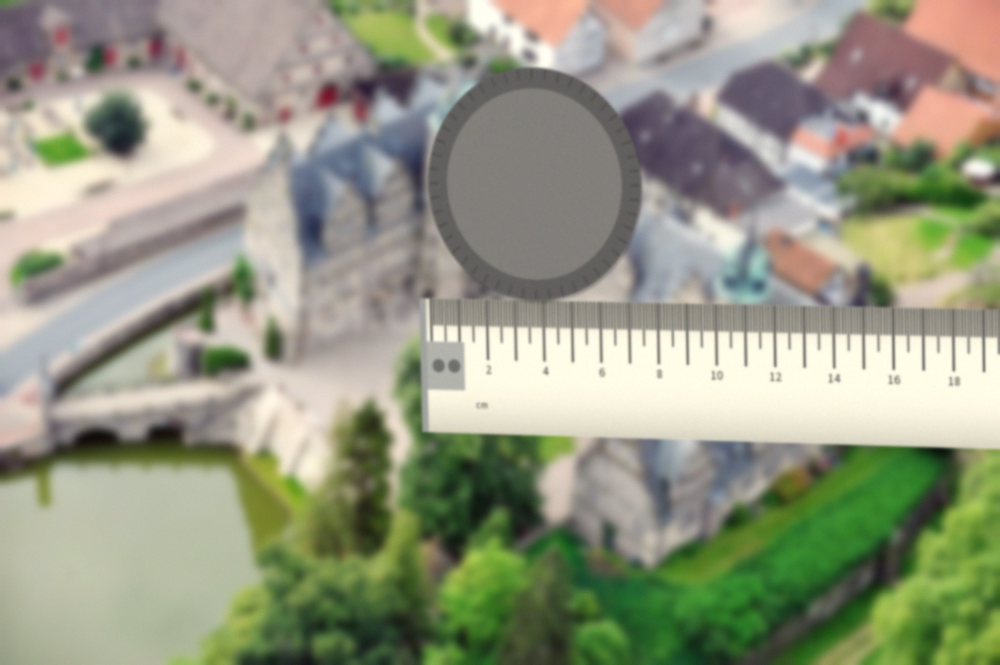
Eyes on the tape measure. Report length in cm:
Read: 7.5 cm
